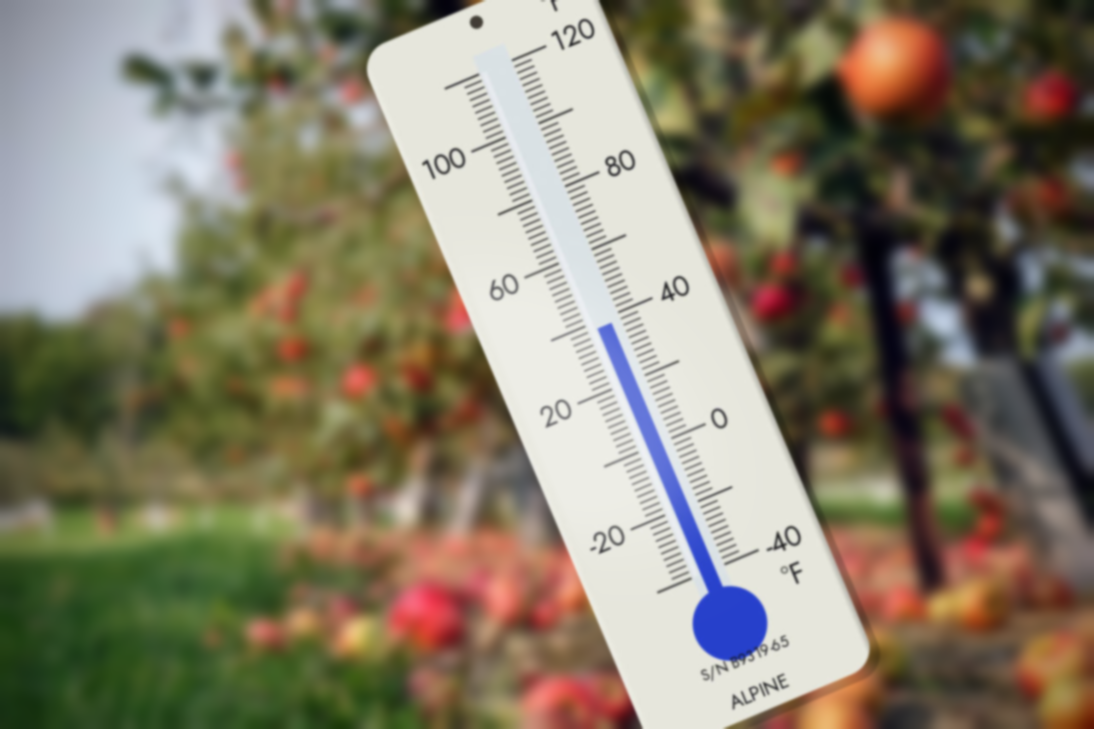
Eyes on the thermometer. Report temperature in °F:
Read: 38 °F
